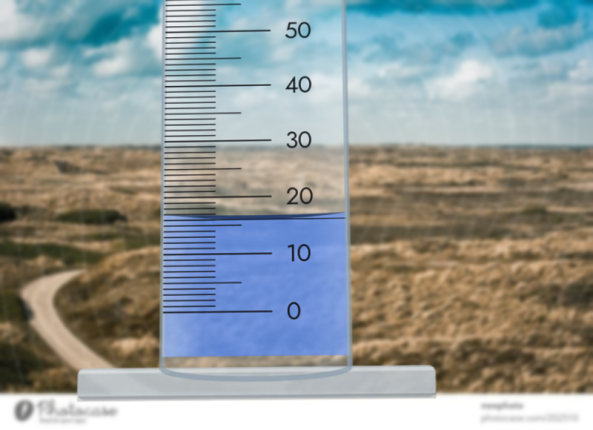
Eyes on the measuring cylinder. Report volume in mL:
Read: 16 mL
